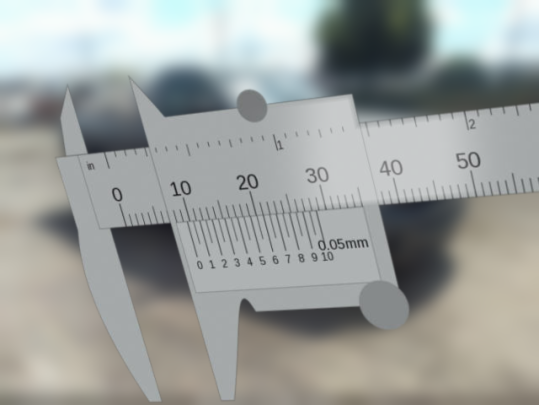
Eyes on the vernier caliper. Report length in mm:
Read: 9.6 mm
